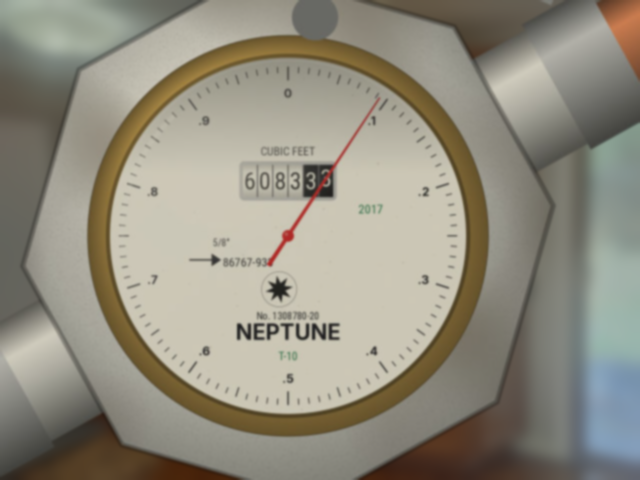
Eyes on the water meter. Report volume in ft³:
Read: 608333.09 ft³
